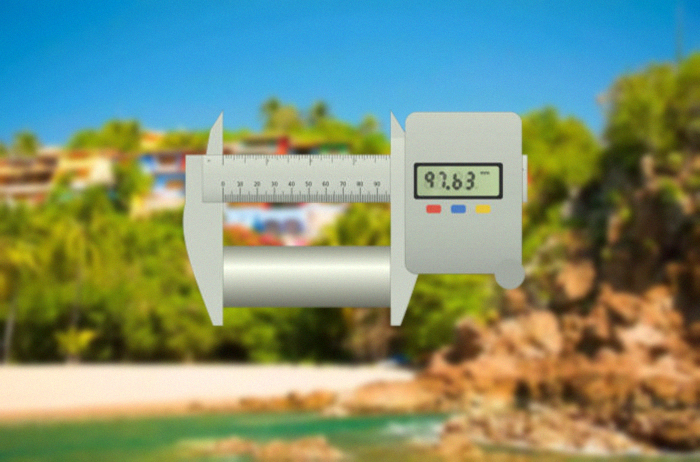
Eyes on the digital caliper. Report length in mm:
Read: 97.63 mm
